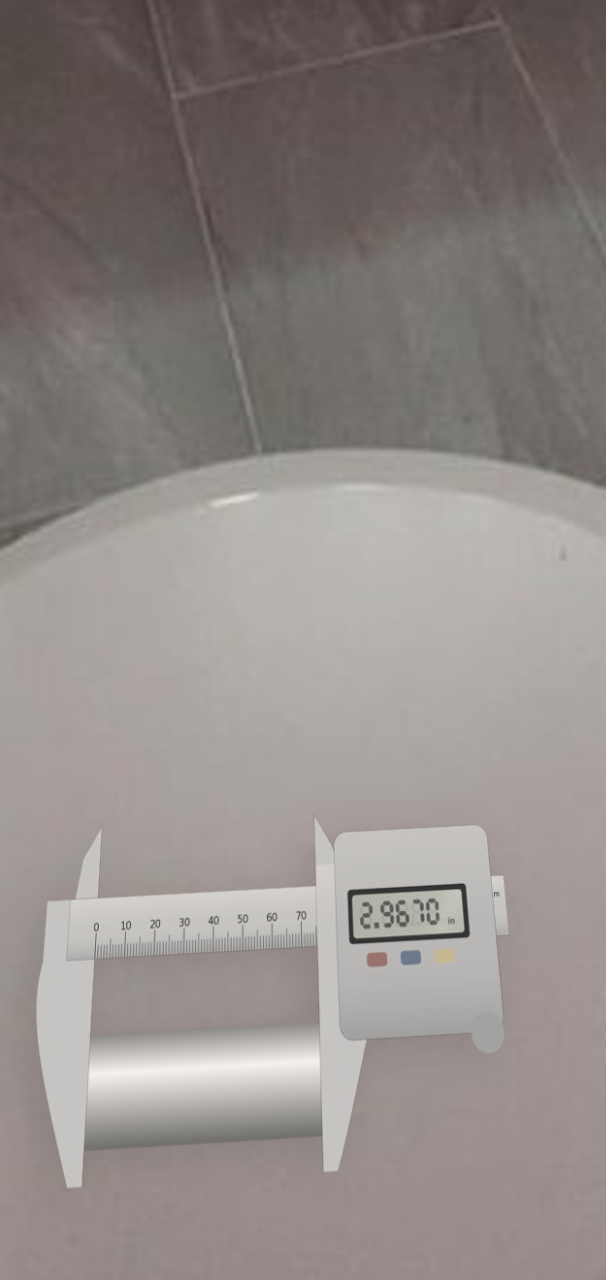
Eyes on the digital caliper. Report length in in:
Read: 2.9670 in
